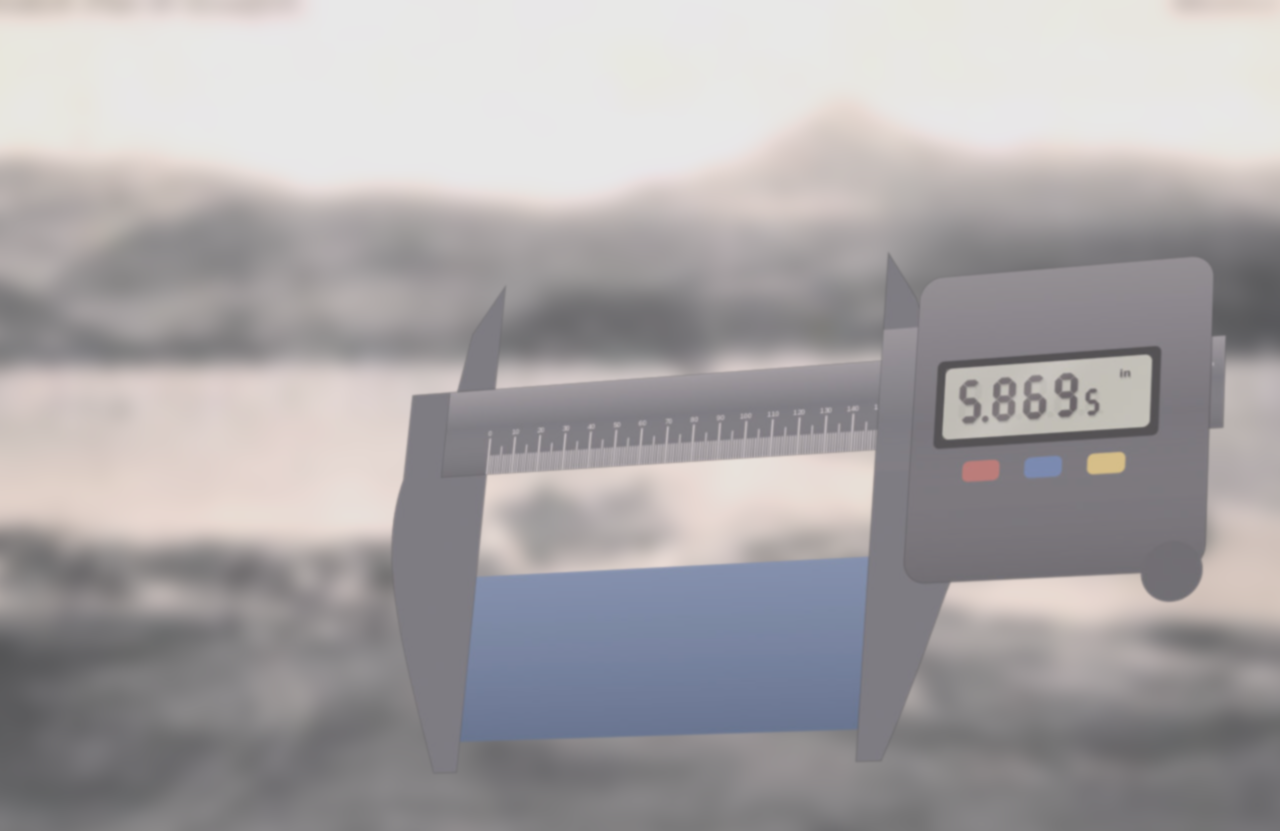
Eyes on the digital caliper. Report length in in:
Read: 5.8695 in
